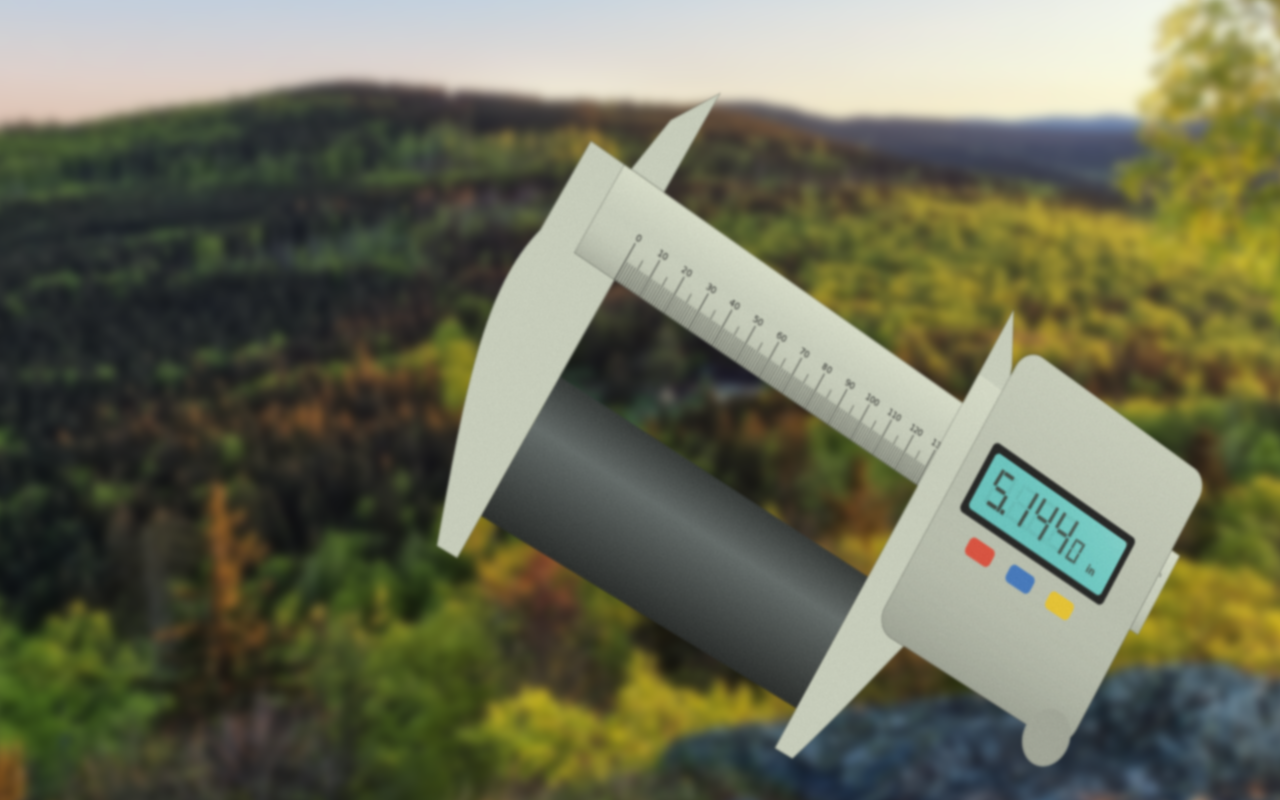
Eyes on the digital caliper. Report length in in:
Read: 5.1440 in
